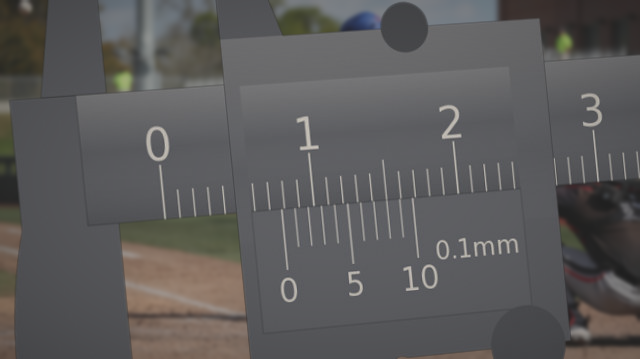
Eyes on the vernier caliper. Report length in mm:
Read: 7.8 mm
